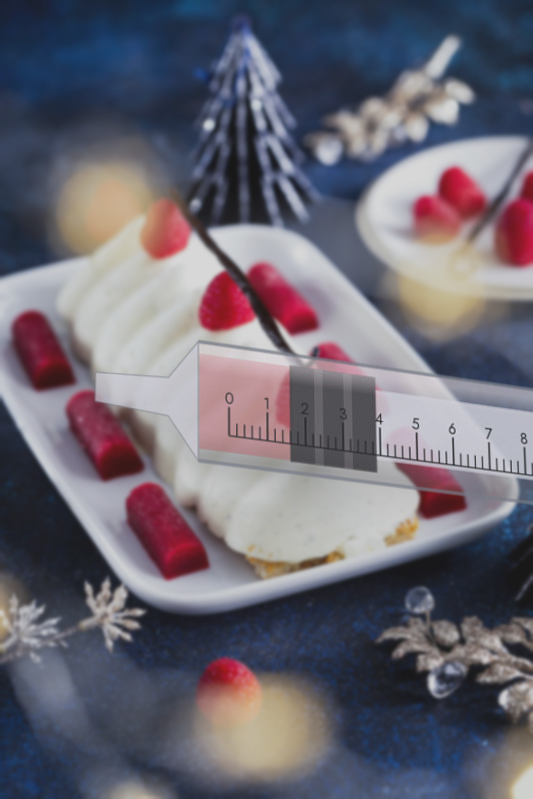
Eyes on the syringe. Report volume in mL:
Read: 1.6 mL
